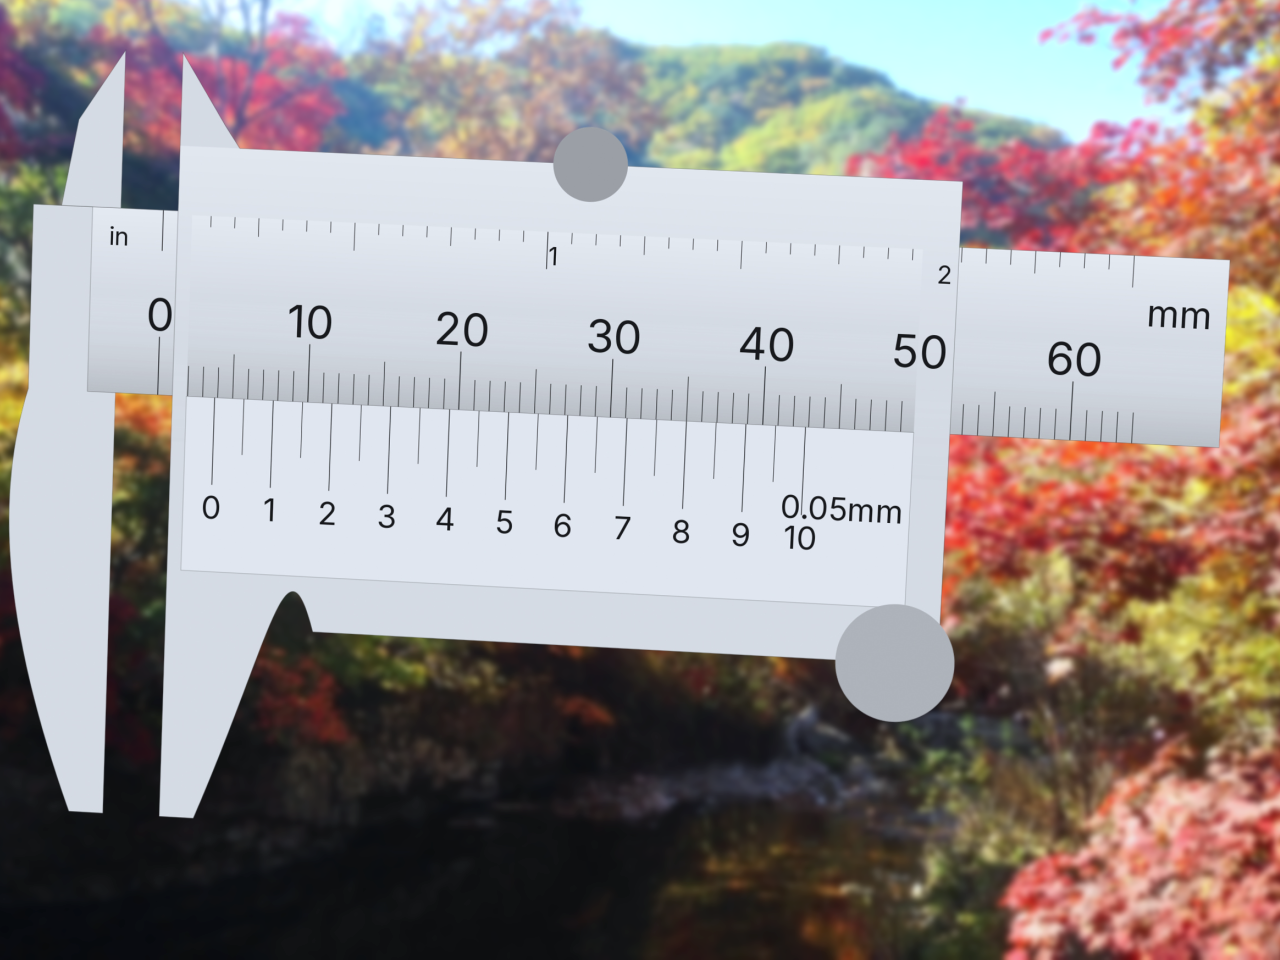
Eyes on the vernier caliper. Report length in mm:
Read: 3.8 mm
